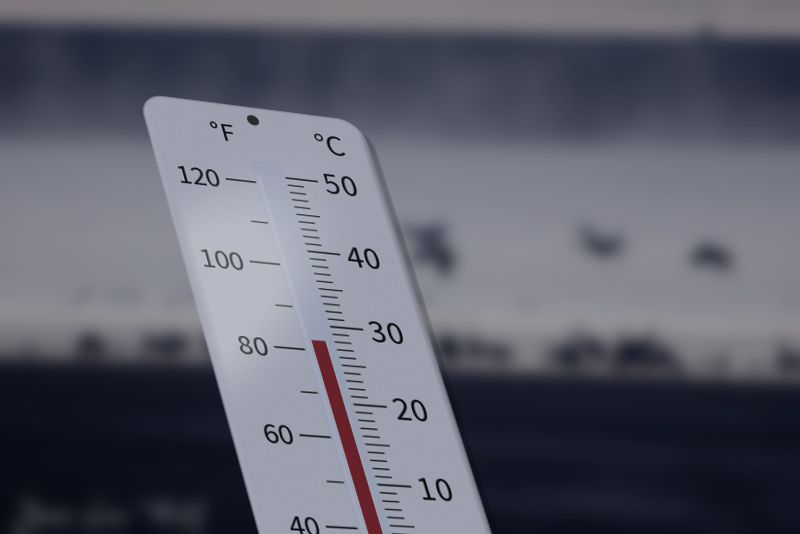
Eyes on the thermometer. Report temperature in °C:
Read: 28 °C
